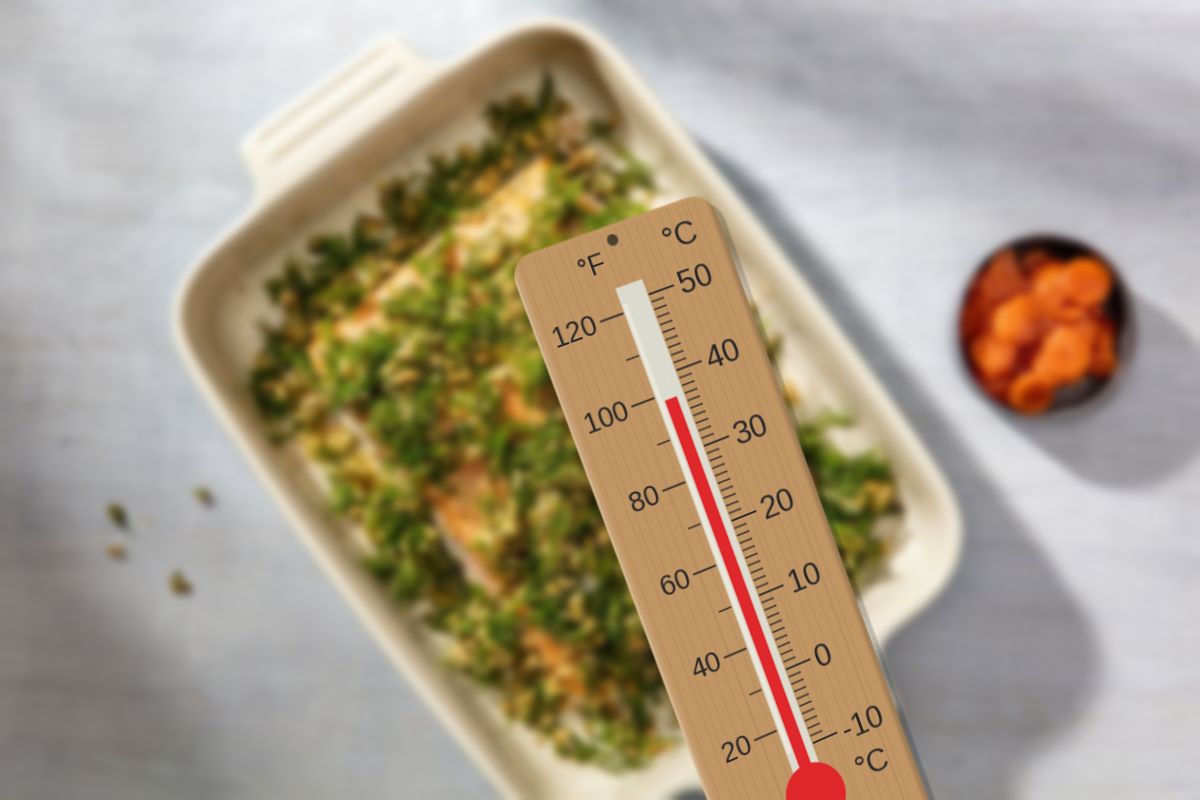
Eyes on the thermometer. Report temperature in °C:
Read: 37 °C
